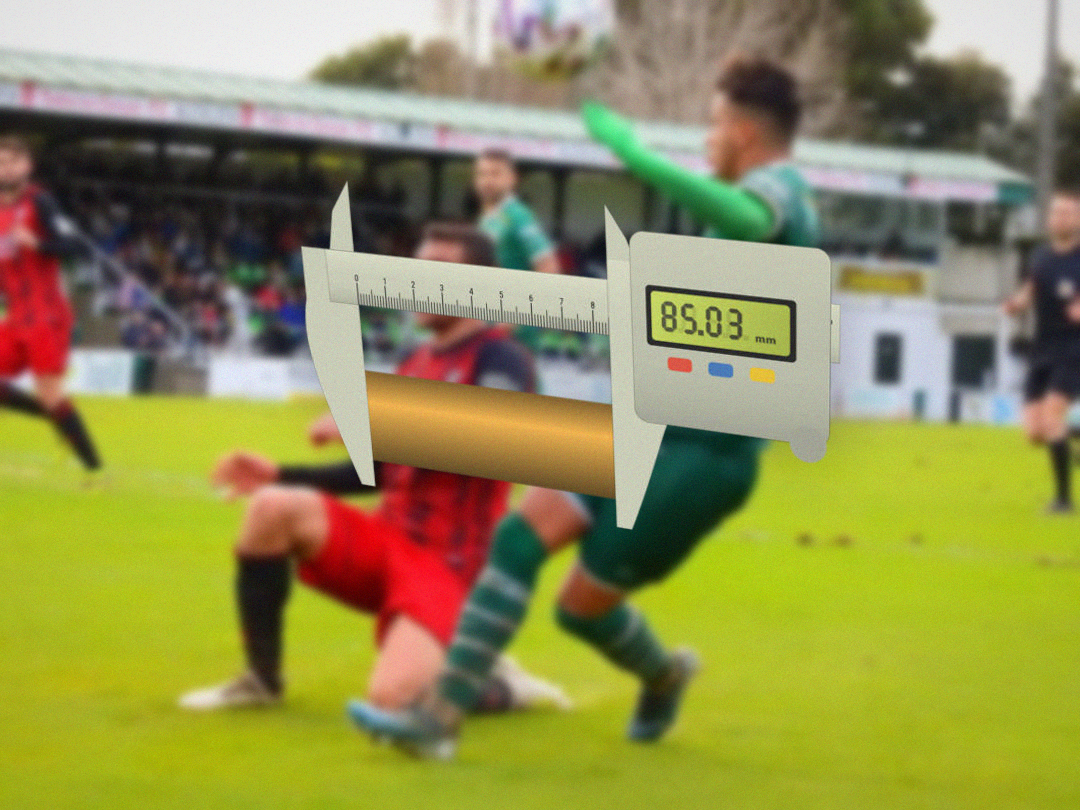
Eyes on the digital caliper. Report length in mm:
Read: 85.03 mm
